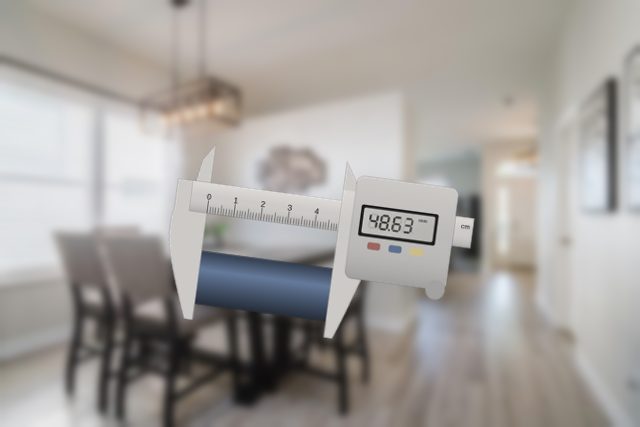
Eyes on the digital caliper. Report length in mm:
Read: 48.63 mm
